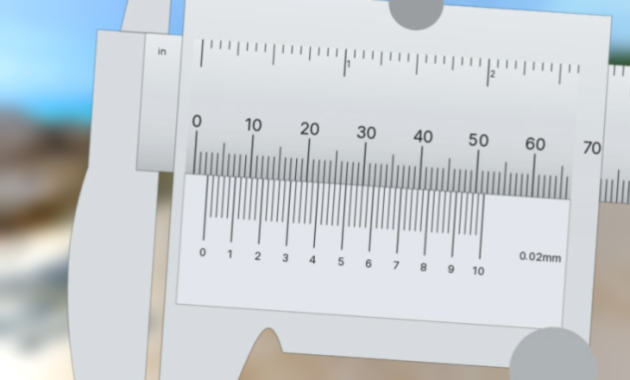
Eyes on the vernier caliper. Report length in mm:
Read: 2.5 mm
